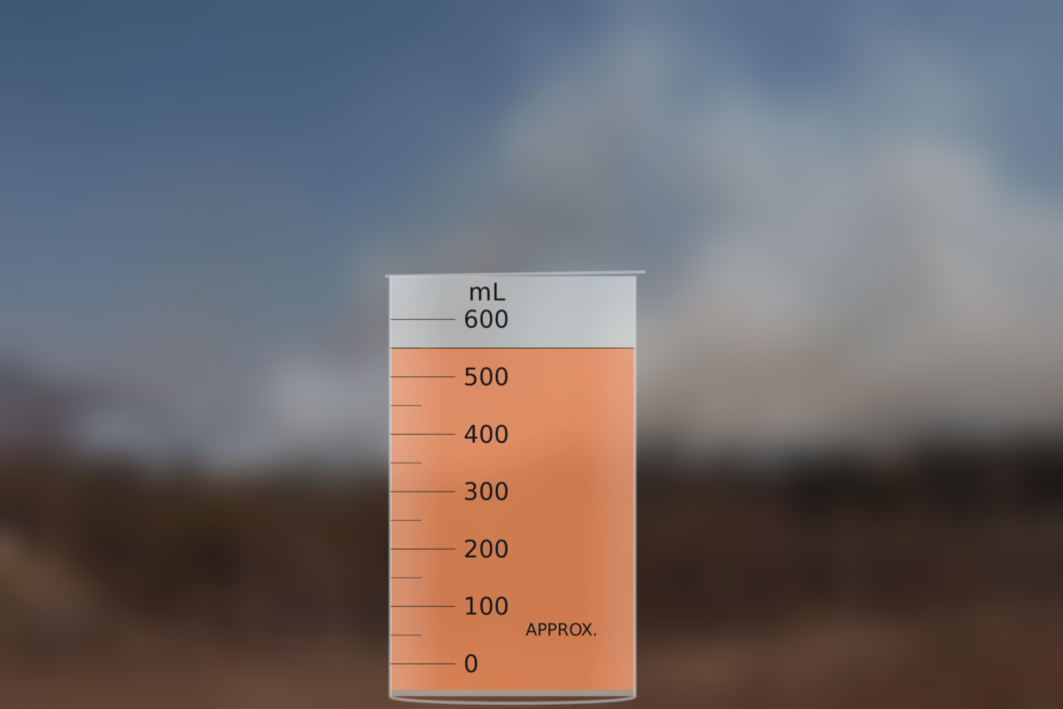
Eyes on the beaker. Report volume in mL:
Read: 550 mL
